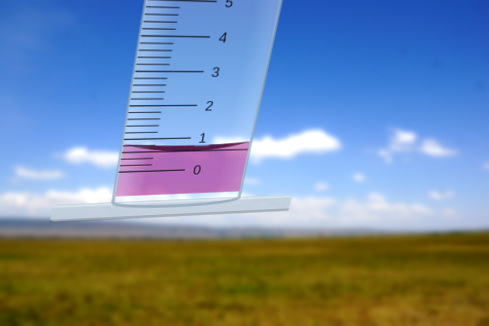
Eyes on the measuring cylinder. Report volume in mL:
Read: 0.6 mL
